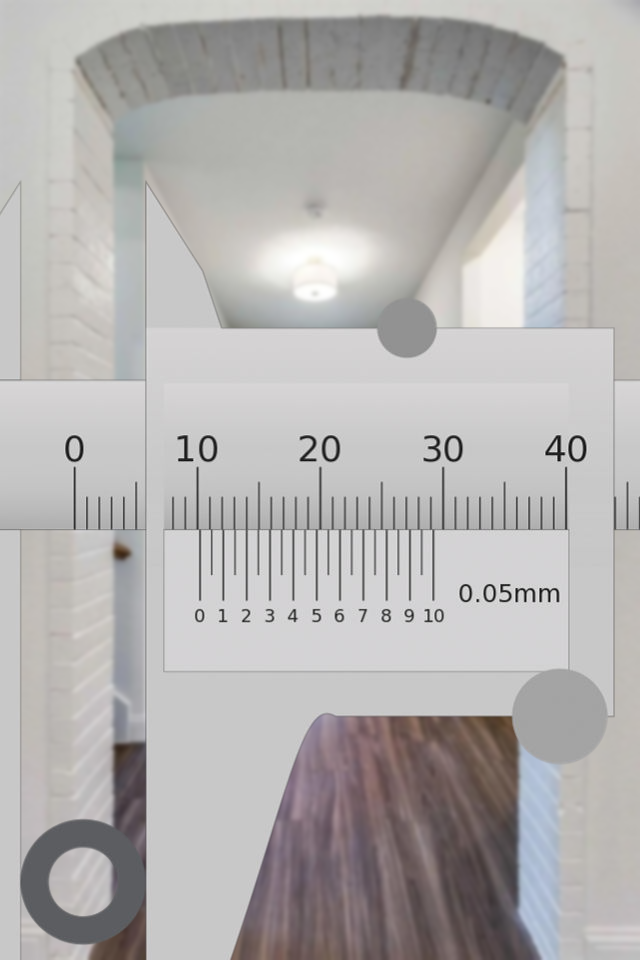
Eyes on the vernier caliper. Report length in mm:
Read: 10.2 mm
